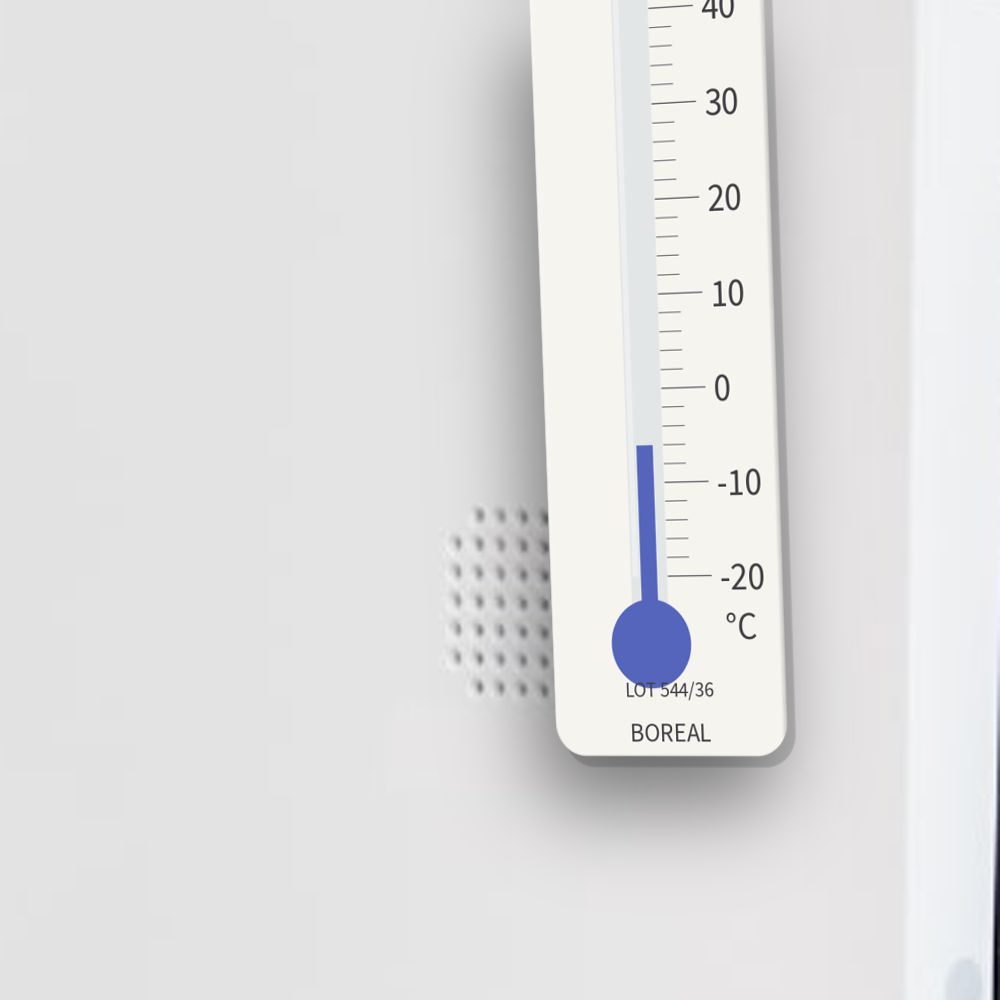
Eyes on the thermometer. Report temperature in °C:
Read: -6 °C
